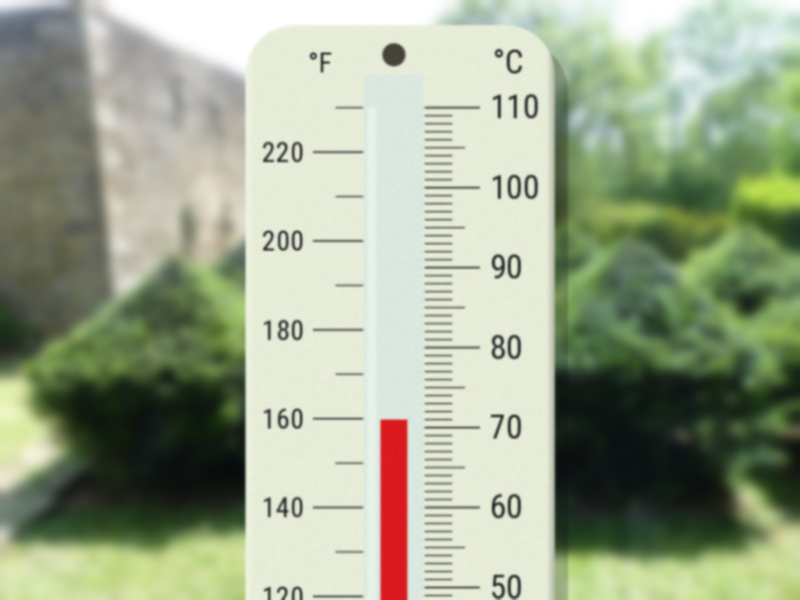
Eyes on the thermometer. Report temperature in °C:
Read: 71 °C
